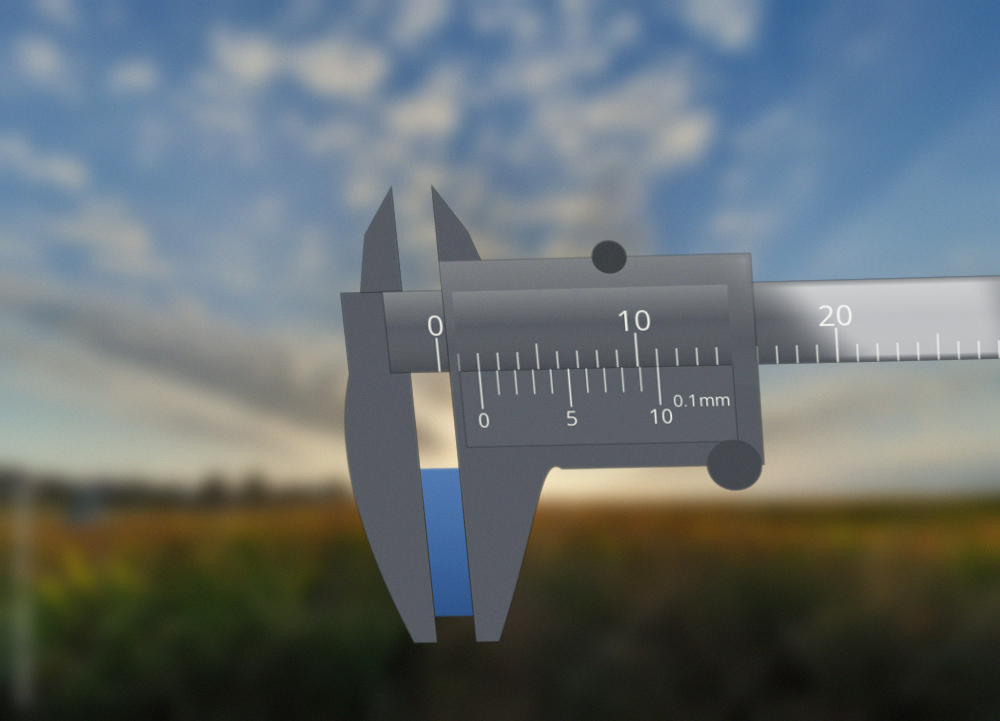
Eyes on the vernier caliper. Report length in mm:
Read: 2.0 mm
